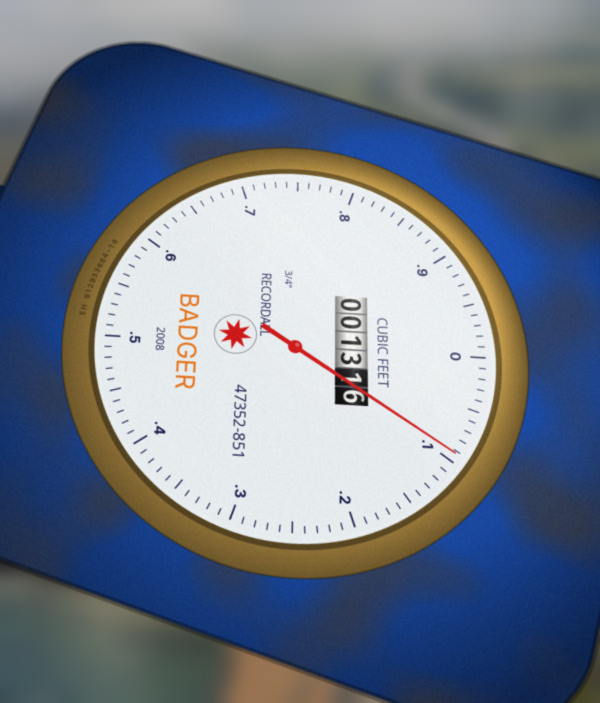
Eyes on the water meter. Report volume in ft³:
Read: 1316.09 ft³
